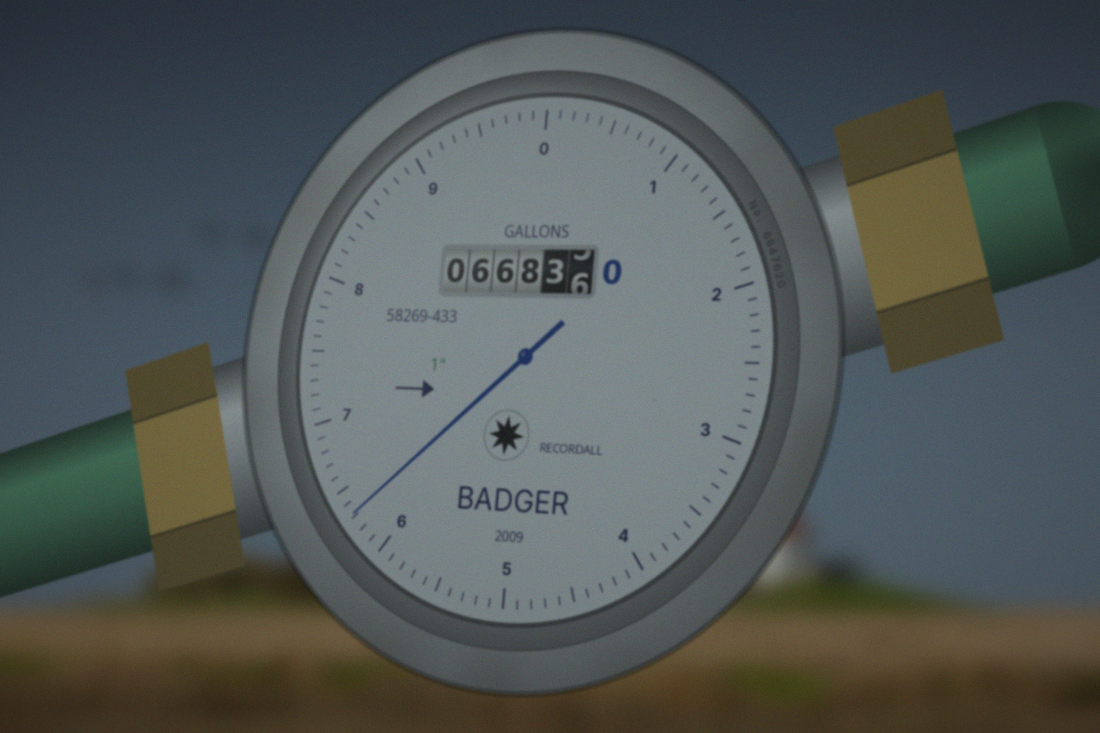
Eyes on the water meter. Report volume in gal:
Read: 668356.3 gal
